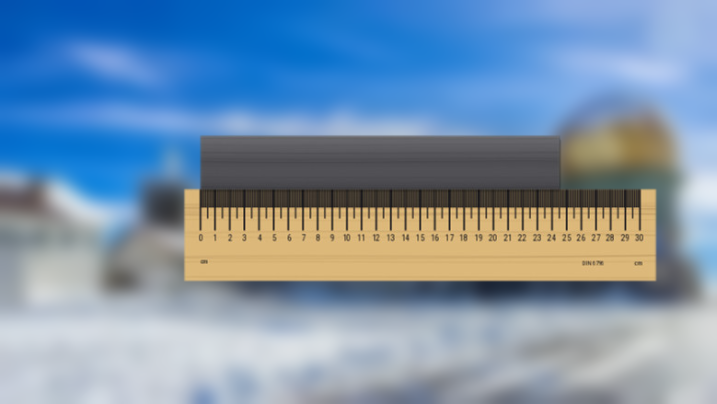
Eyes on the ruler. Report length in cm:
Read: 24.5 cm
